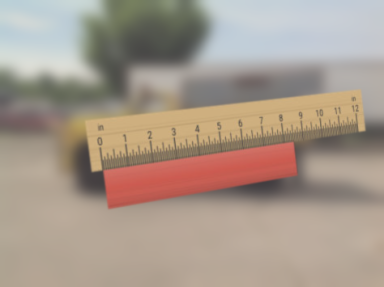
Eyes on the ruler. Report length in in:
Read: 8.5 in
